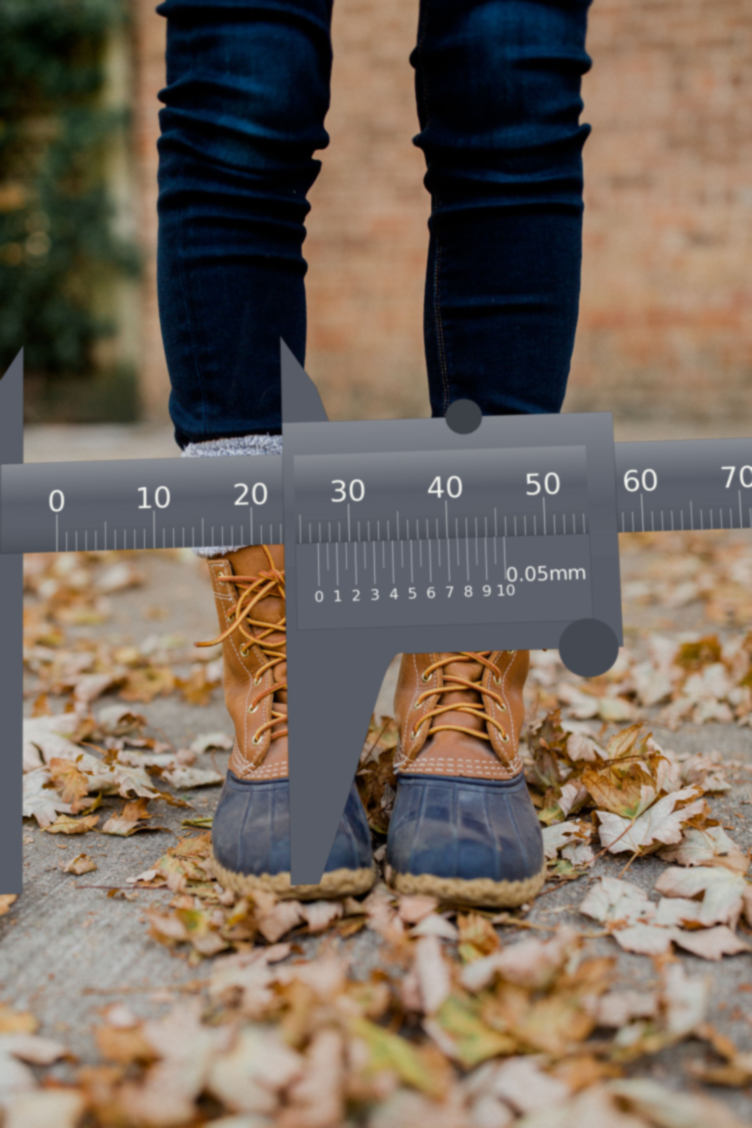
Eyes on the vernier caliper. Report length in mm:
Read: 26.8 mm
